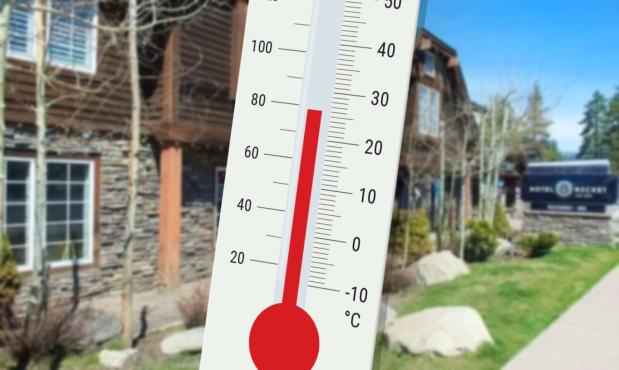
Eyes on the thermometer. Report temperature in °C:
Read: 26 °C
